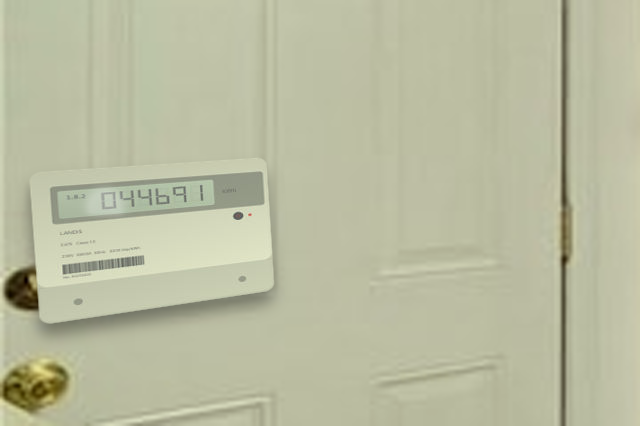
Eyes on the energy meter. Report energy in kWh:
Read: 44691 kWh
